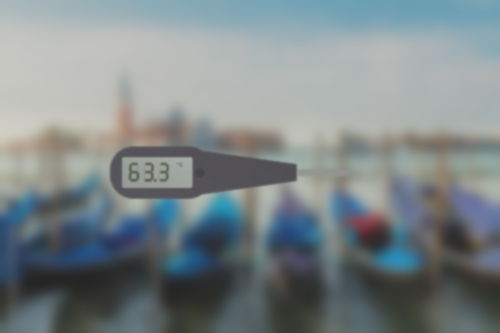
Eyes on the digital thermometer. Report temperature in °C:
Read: 63.3 °C
